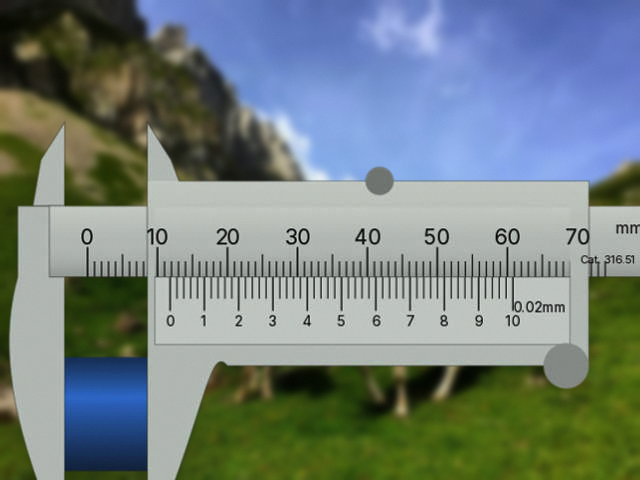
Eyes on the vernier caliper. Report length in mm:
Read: 11.8 mm
